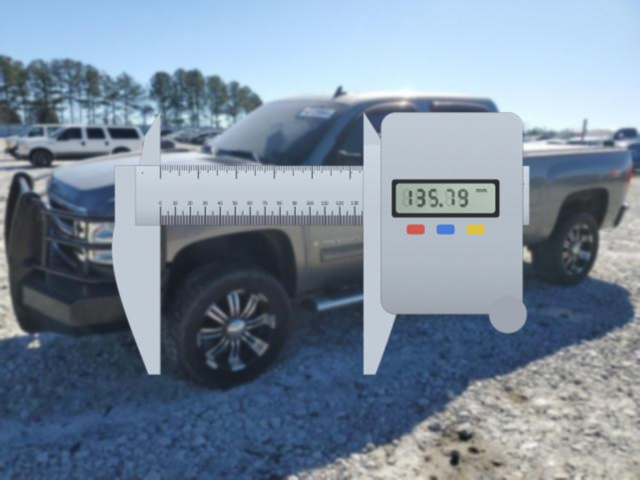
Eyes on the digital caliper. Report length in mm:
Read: 135.79 mm
